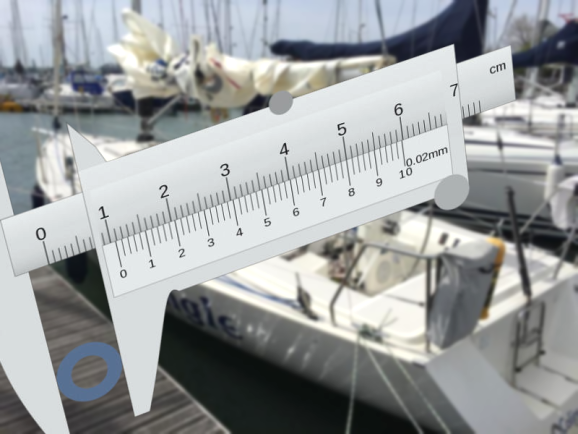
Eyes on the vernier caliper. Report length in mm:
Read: 10.8 mm
